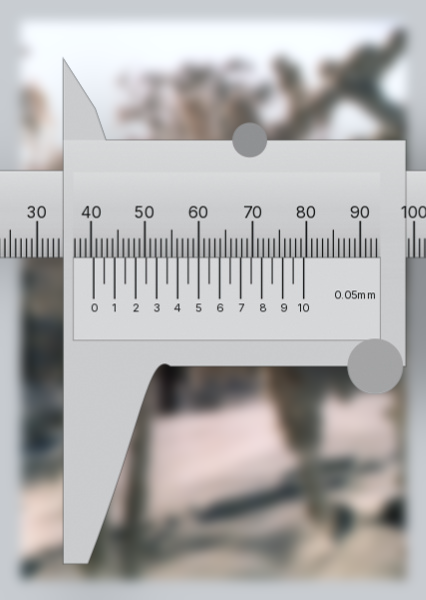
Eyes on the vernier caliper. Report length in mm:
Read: 40.5 mm
